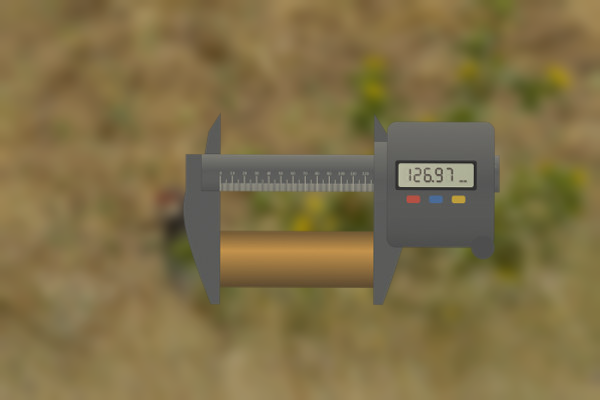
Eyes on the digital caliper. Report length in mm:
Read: 126.97 mm
